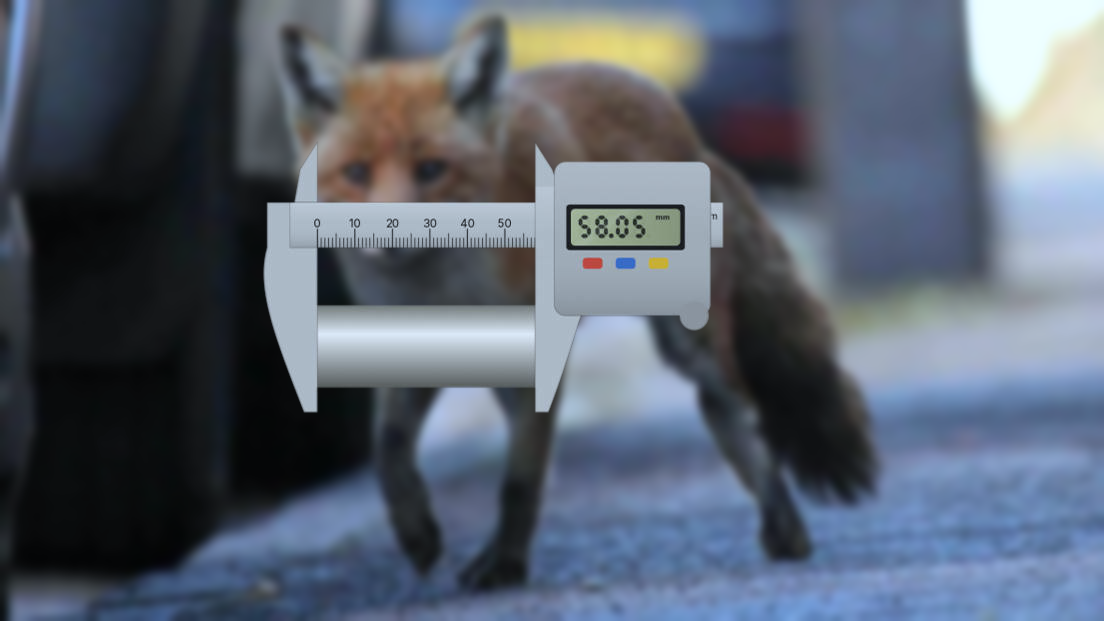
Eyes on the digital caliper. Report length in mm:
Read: 58.05 mm
